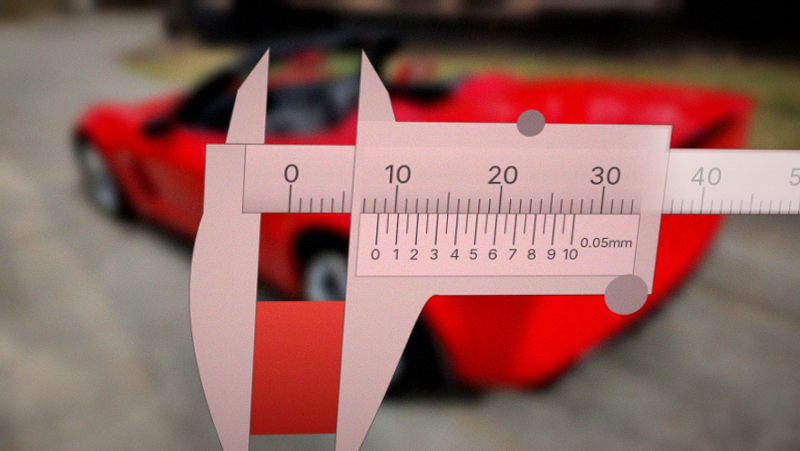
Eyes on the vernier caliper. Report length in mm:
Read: 8.4 mm
